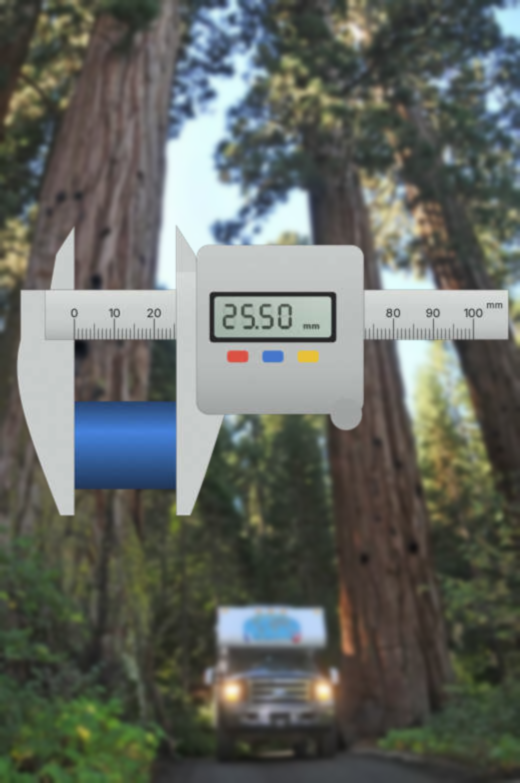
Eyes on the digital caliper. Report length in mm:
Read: 25.50 mm
